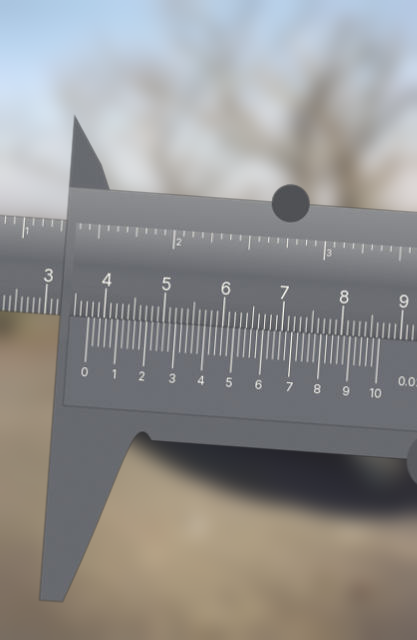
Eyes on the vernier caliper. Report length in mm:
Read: 37.4 mm
